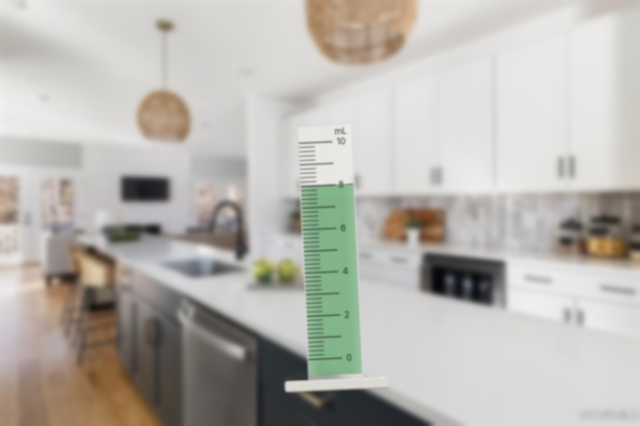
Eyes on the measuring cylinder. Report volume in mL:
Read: 8 mL
